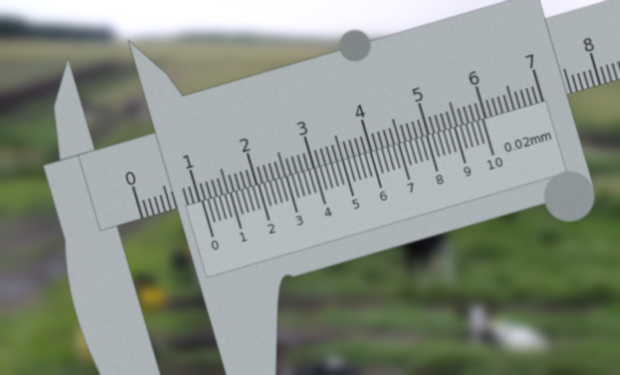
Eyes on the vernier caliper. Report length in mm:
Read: 10.5 mm
